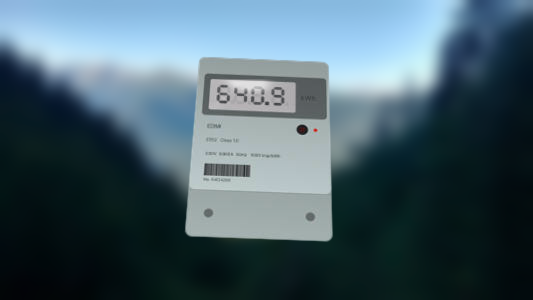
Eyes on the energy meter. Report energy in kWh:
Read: 640.9 kWh
